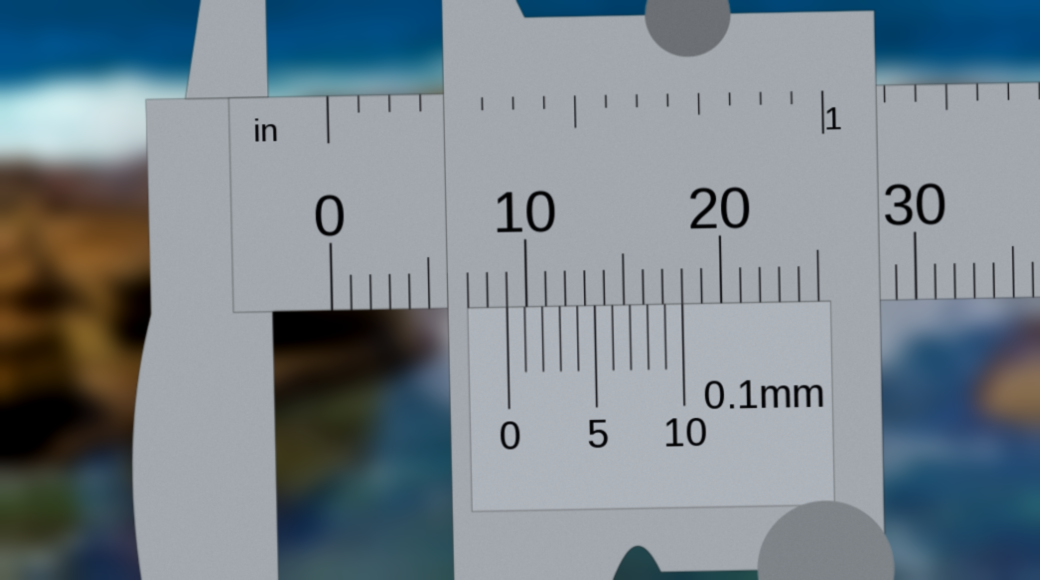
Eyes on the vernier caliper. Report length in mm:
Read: 9.0 mm
